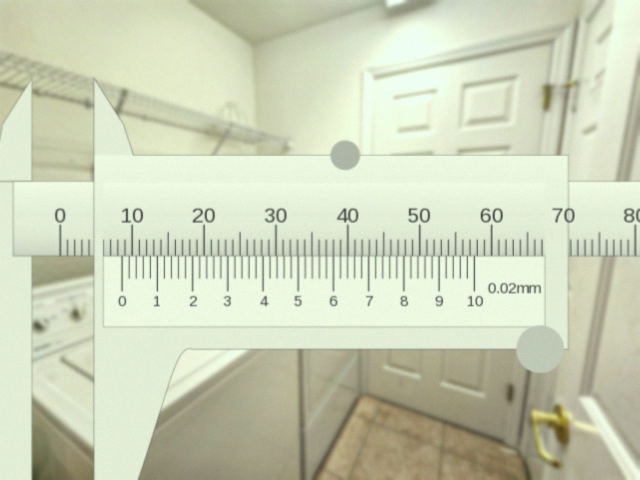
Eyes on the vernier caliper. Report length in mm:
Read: 8.6 mm
